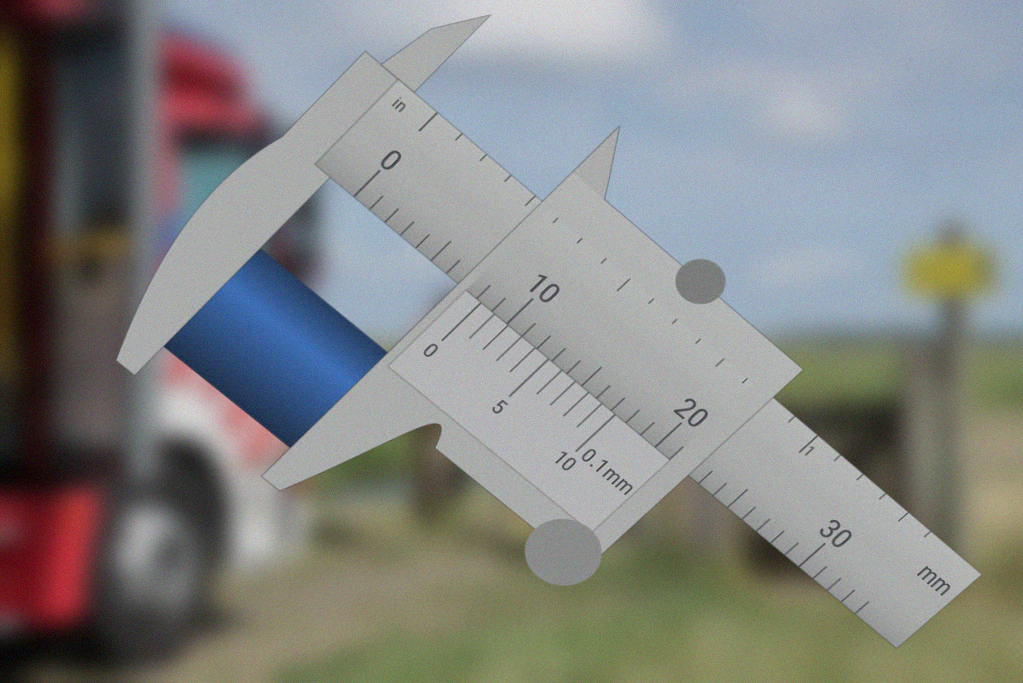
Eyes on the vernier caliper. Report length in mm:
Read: 8.3 mm
